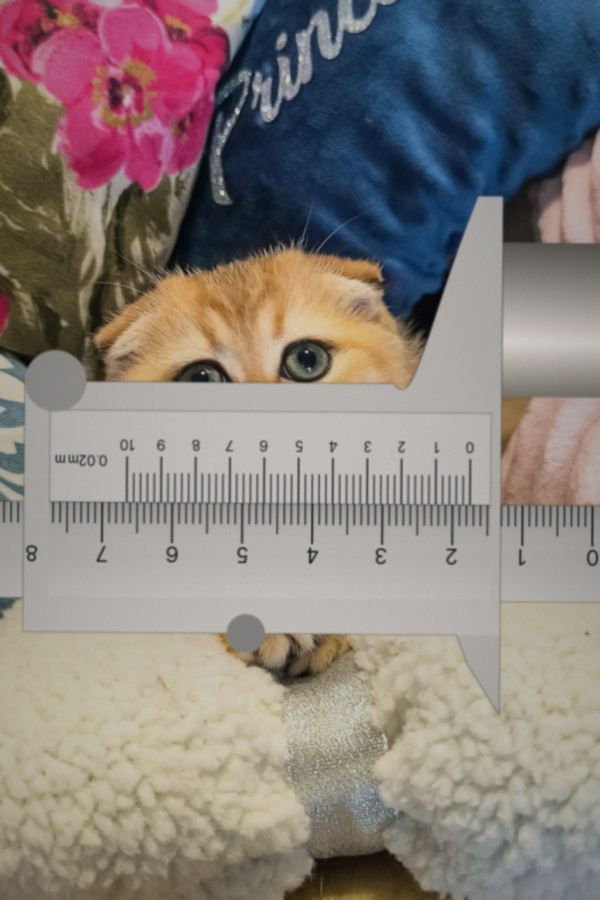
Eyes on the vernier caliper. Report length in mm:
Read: 17.5 mm
